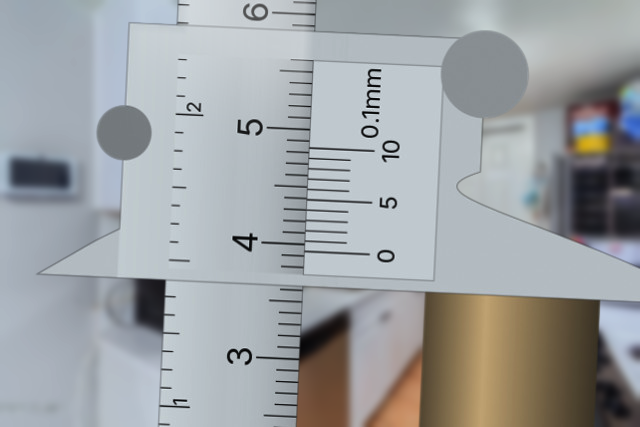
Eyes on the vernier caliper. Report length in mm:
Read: 39.4 mm
